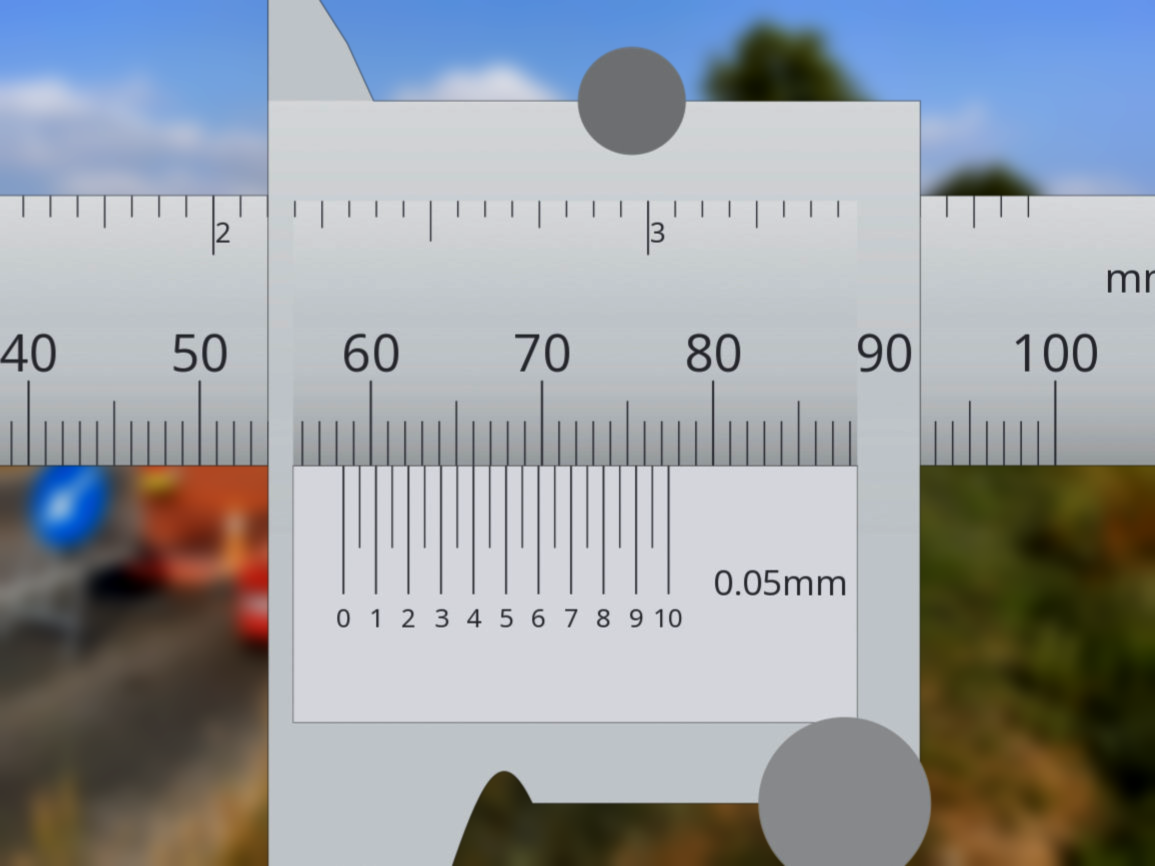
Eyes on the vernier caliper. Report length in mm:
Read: 58.4 mm
